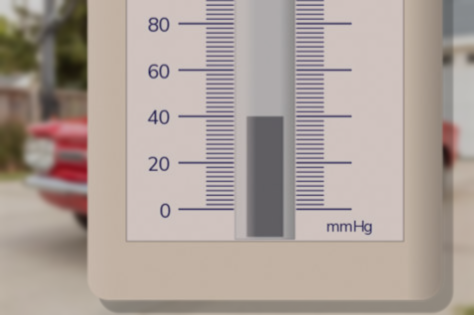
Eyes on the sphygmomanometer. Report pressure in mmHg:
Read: 40 mmHg
